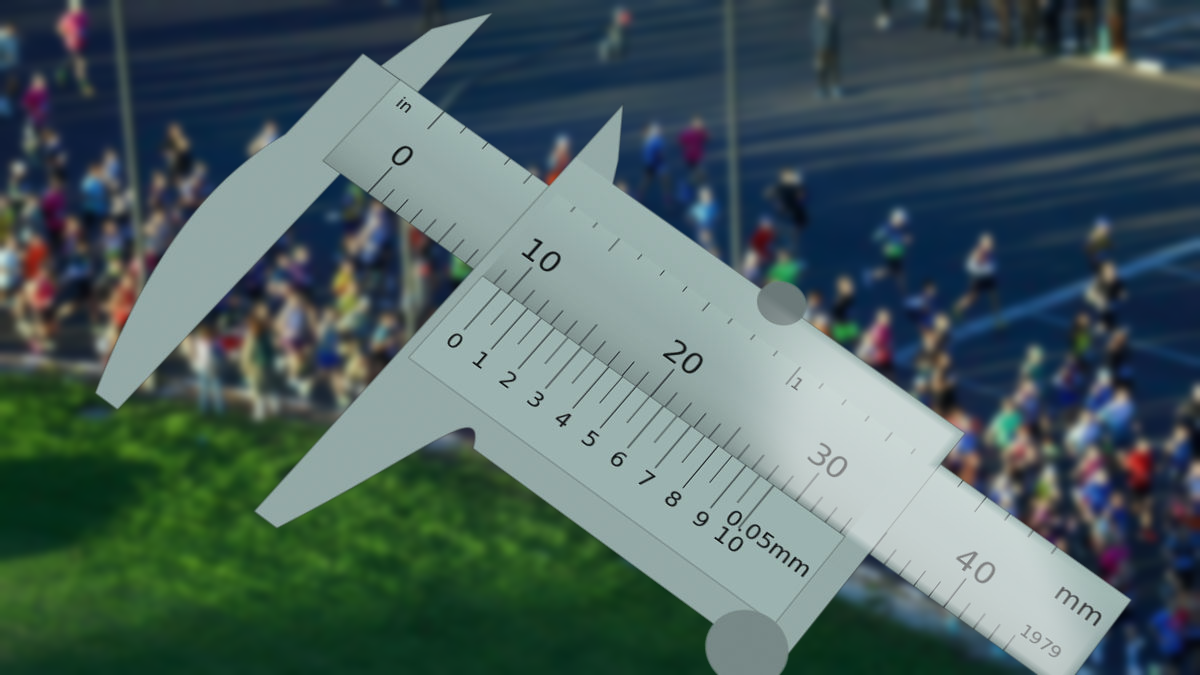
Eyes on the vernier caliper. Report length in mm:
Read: 9.5 mm
